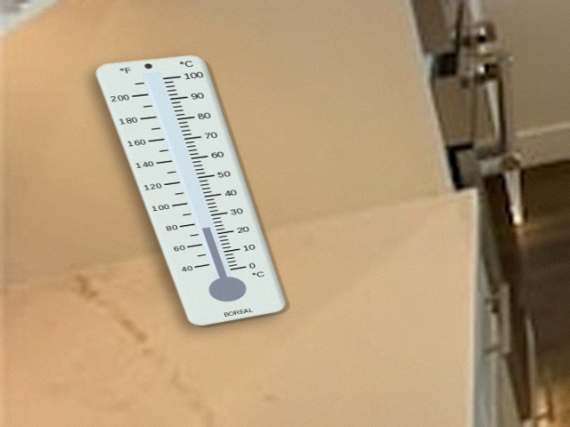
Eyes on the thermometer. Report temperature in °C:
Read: 24 °C
